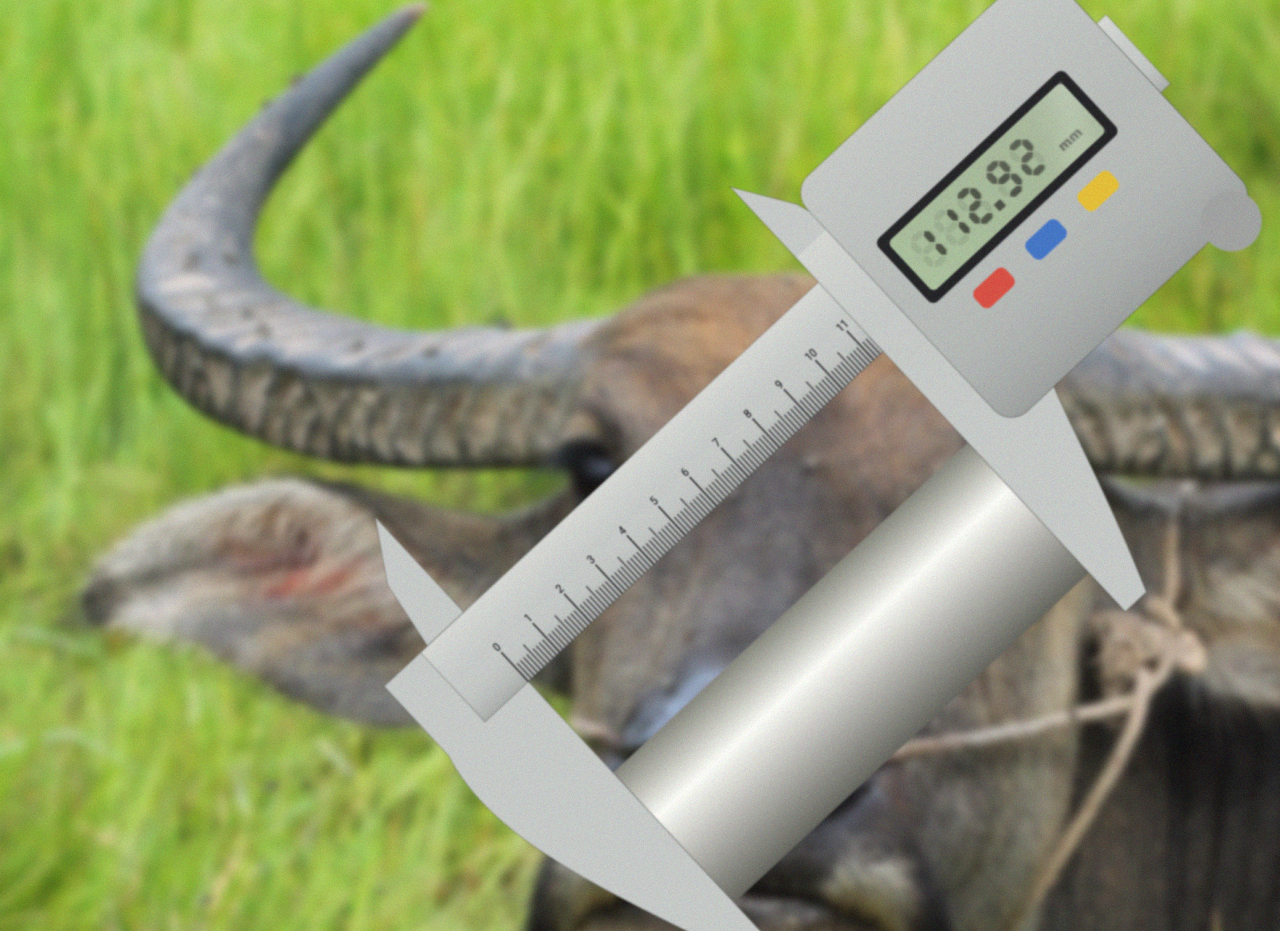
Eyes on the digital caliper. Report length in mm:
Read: 112.92 mm
